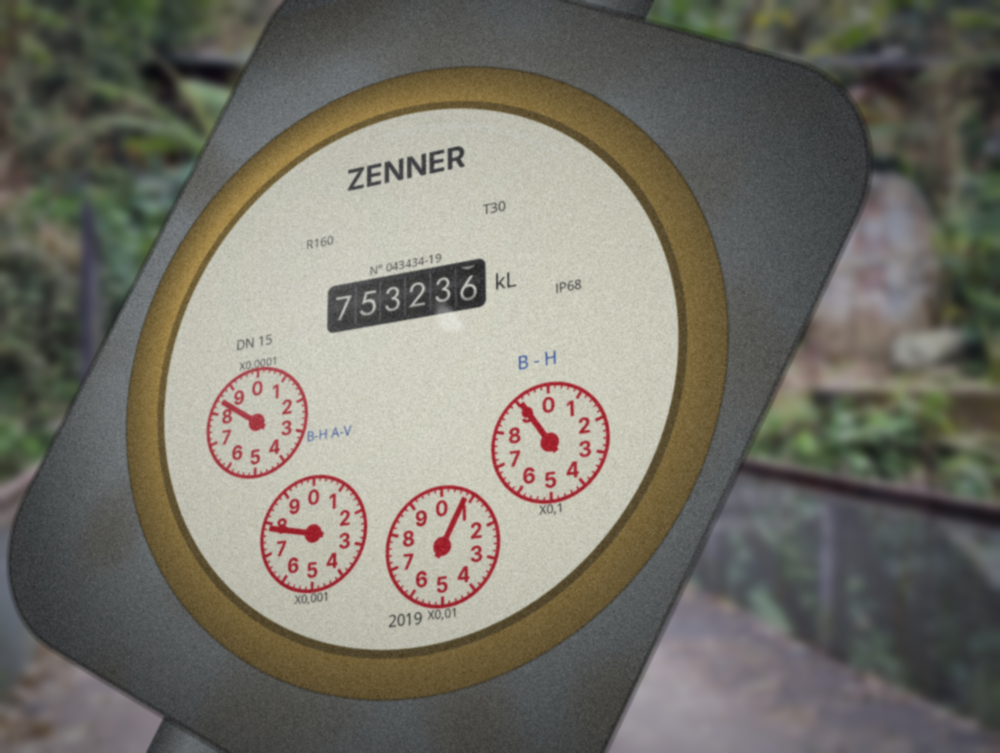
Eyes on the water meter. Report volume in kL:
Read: 753235.9078 kL
